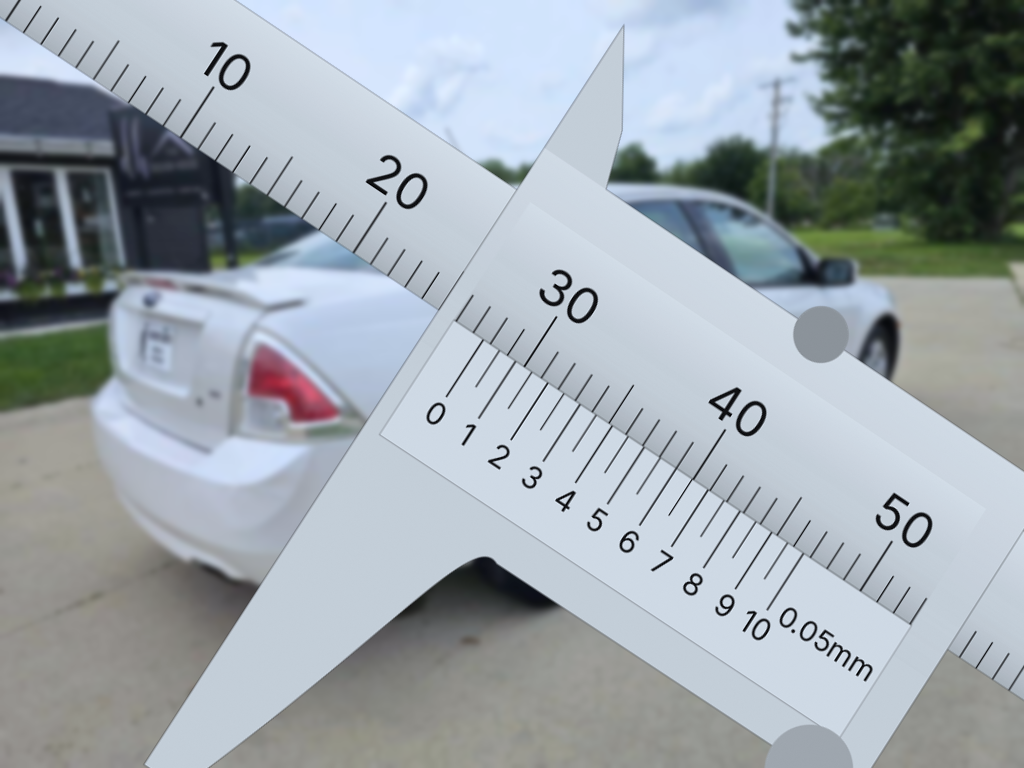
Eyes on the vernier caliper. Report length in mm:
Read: 27.6 mm
